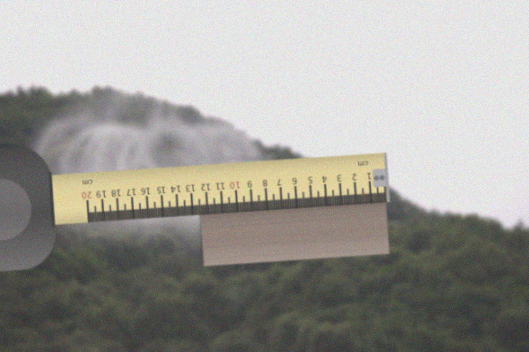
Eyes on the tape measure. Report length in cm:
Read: 12.5 cm
